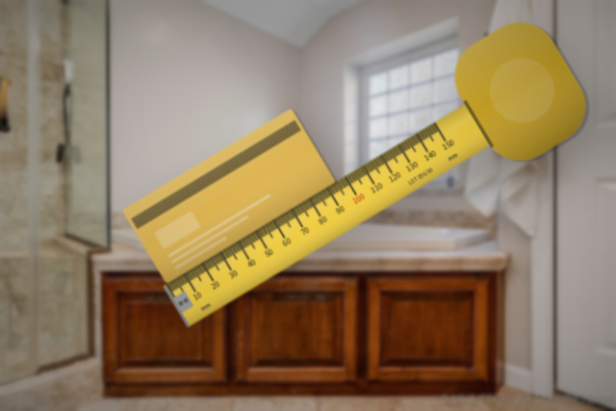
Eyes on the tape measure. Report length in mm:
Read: 95 mm
